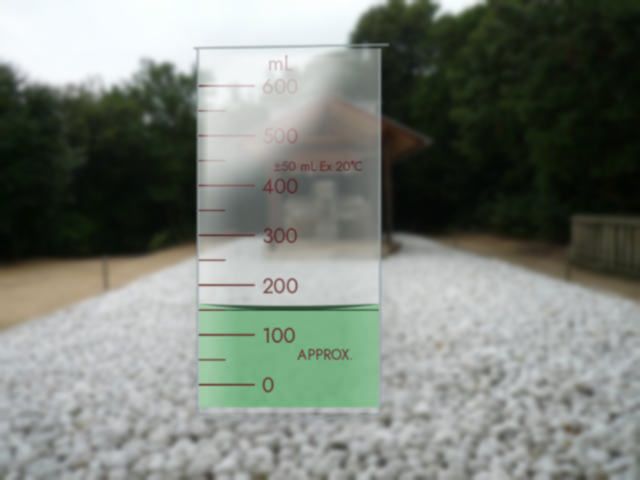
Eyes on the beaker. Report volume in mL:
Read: 150 mL
